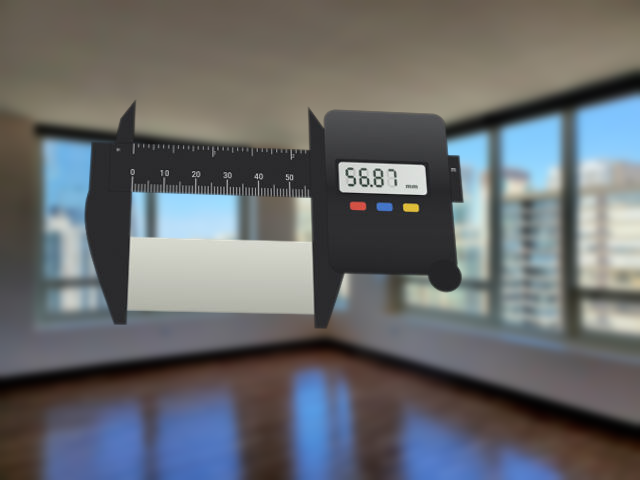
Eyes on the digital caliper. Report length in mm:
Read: 56.87 mm
